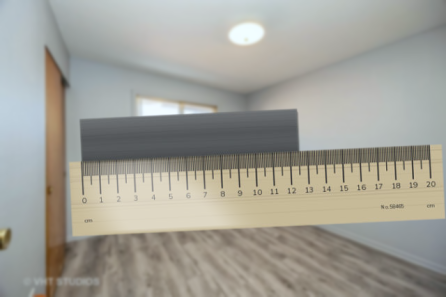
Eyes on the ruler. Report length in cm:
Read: 12.5 cm
